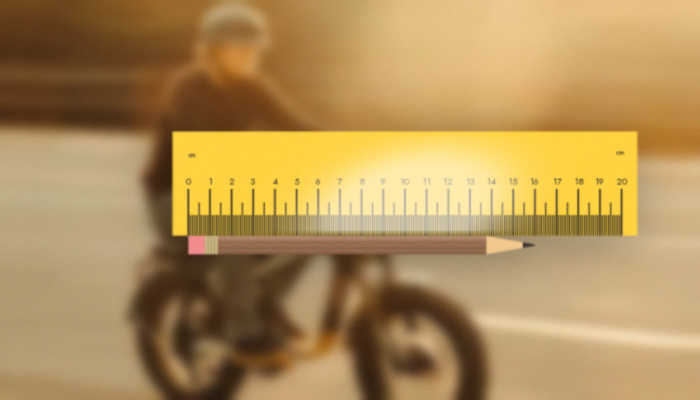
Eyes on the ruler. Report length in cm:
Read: 16 cm
